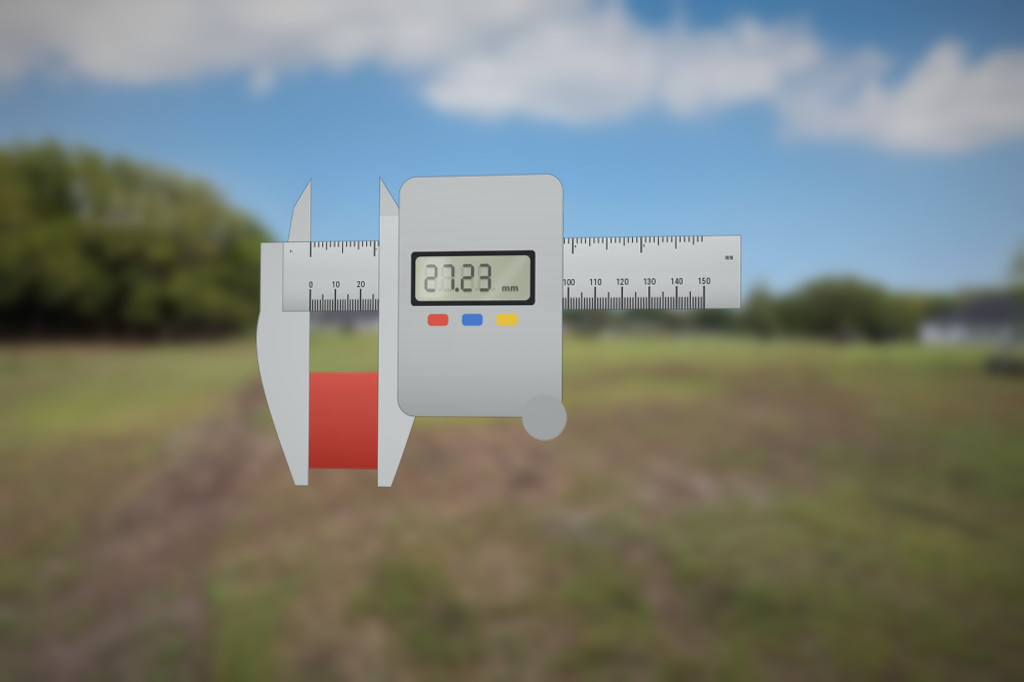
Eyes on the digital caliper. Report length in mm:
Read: 27.23 mm
